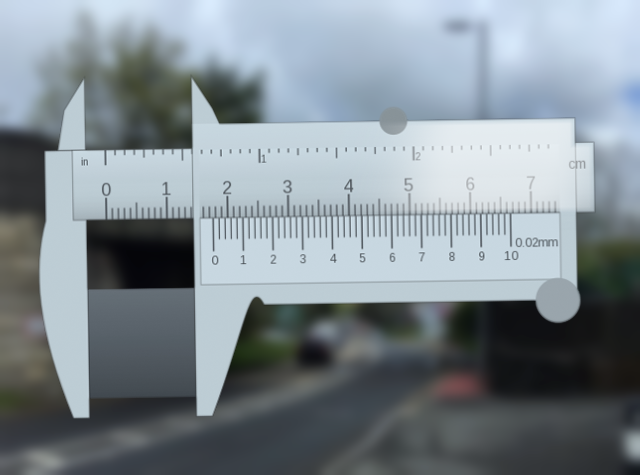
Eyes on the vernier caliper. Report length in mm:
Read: 17.6 mm
